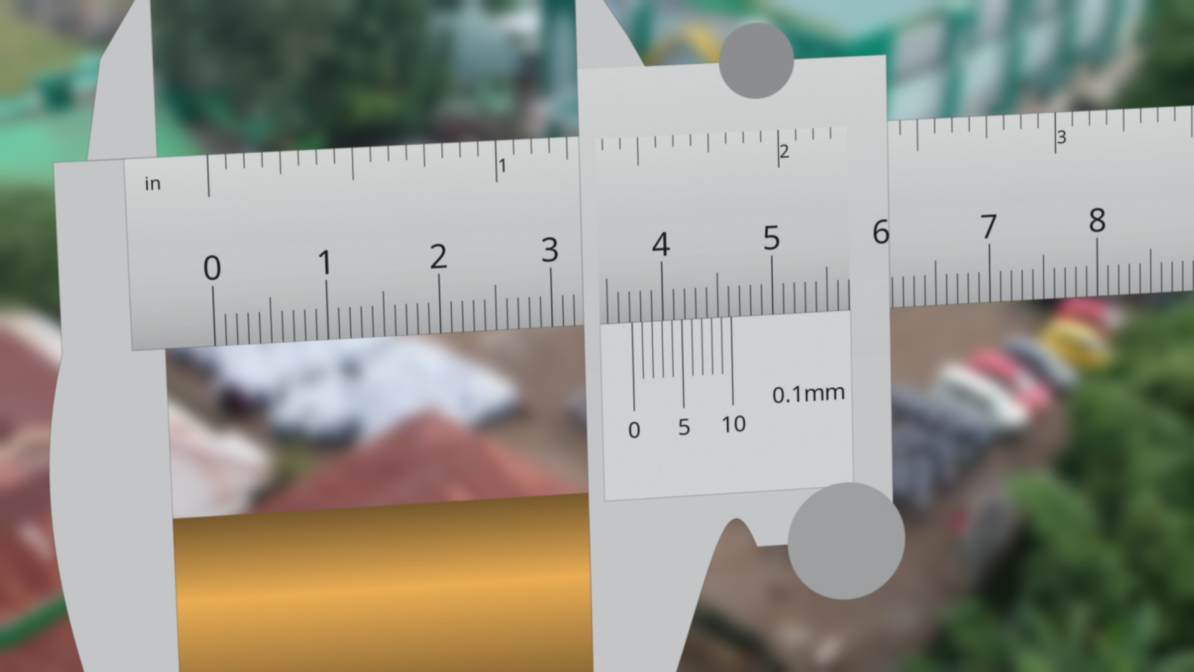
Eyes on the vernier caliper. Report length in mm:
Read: 37.2 mm
